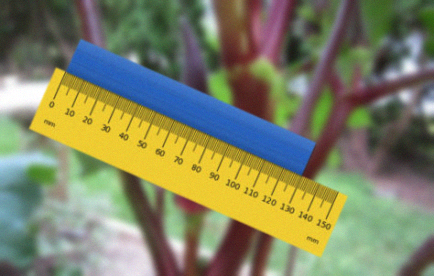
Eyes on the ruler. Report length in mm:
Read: 130 mm
